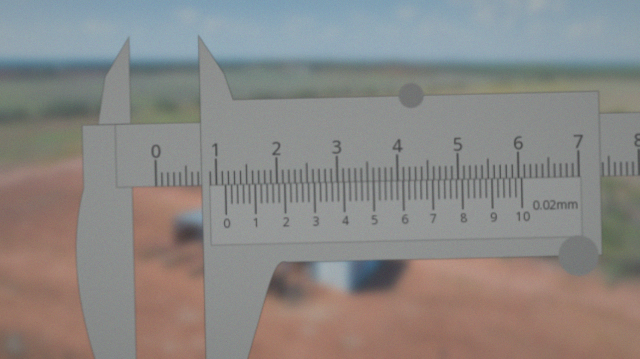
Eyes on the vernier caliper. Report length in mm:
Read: 11.5 mm
